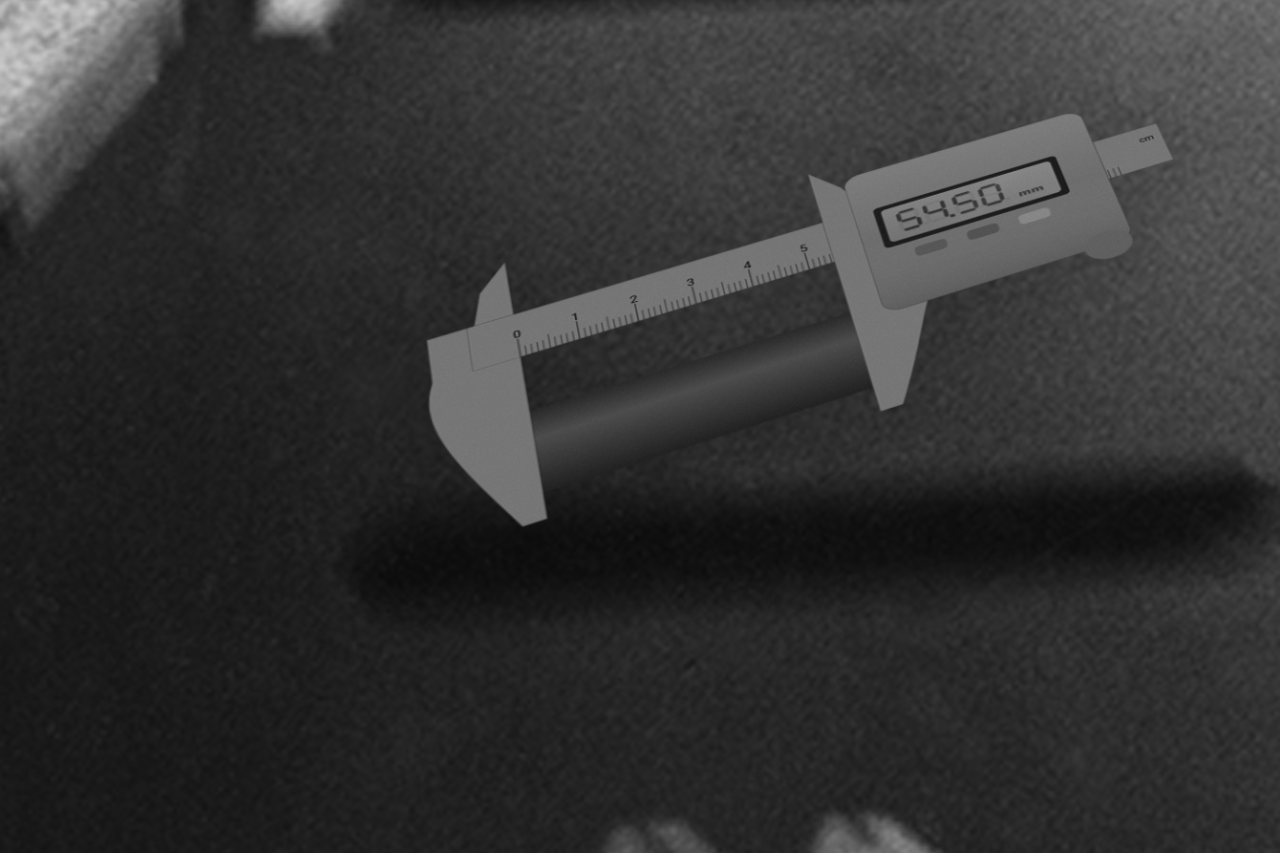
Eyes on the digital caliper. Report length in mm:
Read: 54.50 mm
